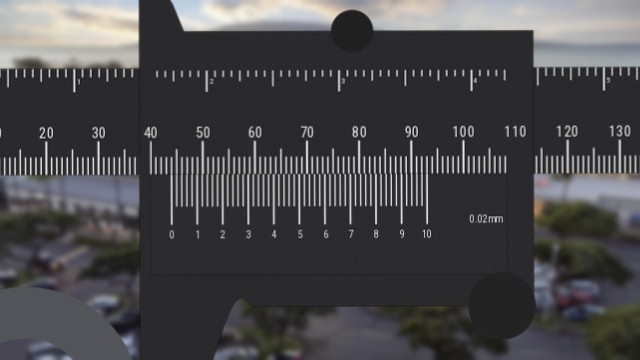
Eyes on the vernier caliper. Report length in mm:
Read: 44.0 mm
